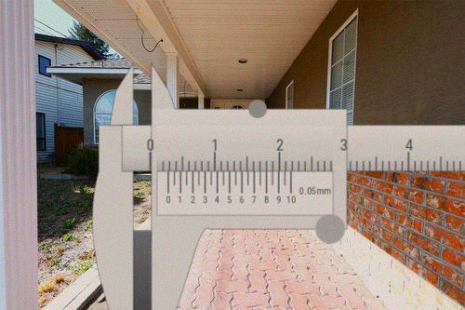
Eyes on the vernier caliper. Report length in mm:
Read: 2.8 mm
